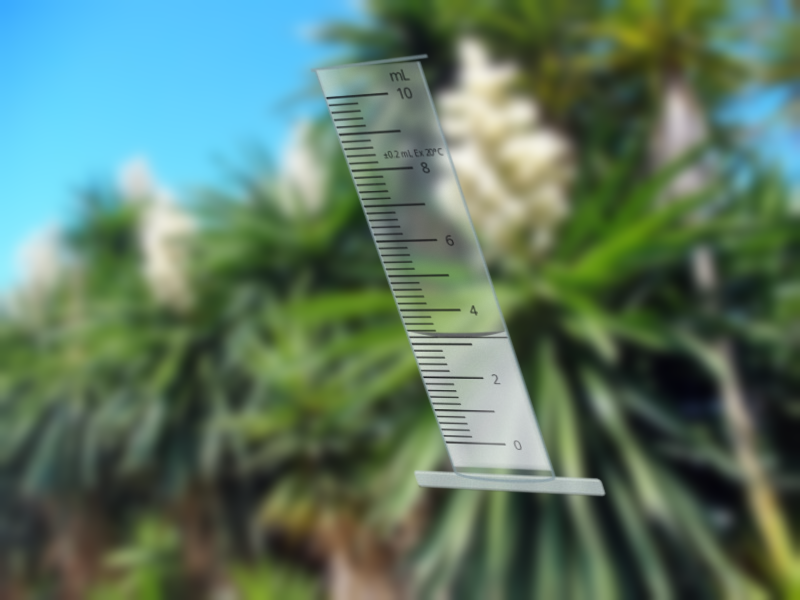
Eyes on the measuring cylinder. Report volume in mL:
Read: 3.2 mL
